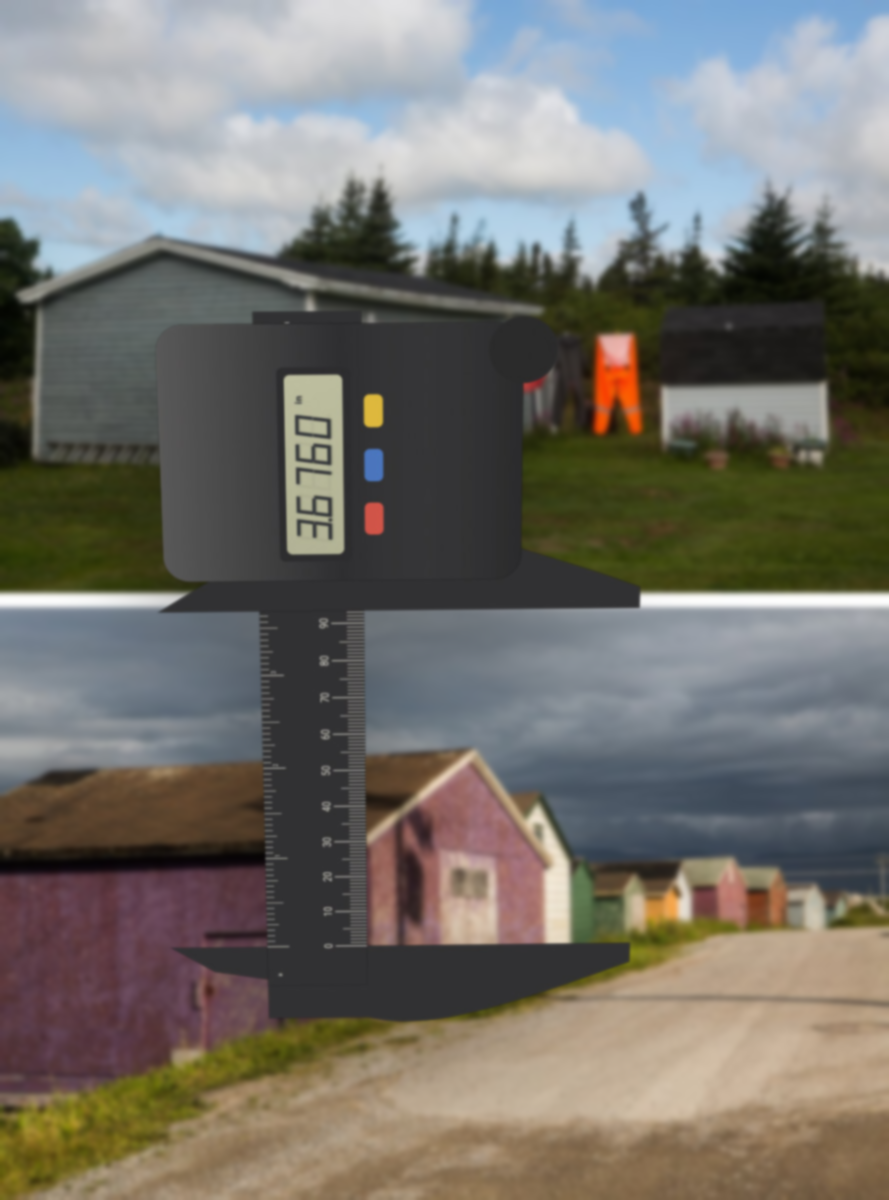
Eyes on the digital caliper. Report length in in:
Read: 3.6760 in
